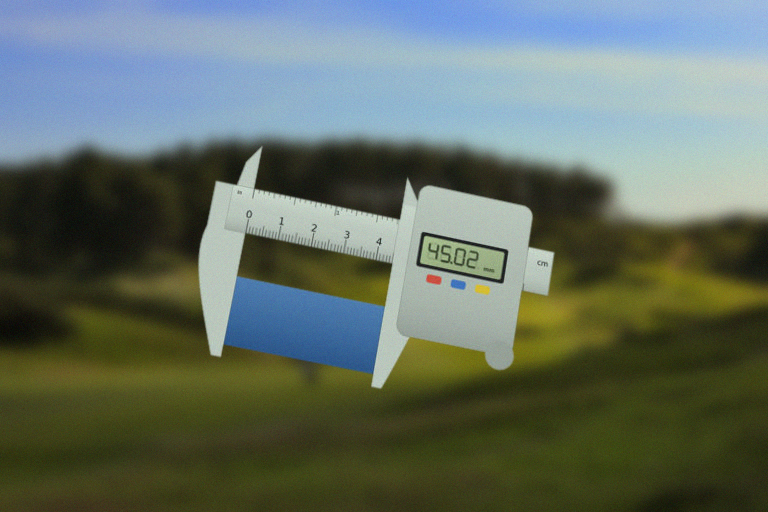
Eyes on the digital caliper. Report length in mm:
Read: 45.02 mm
